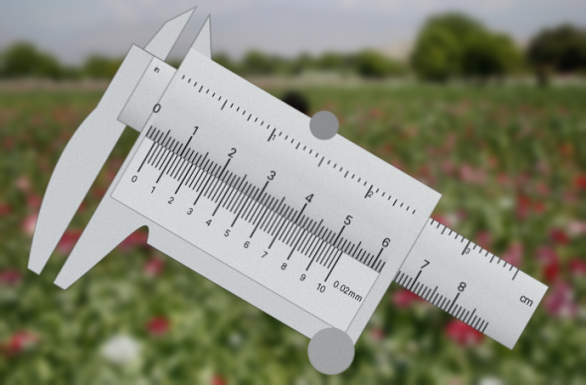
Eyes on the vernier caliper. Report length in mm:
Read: 3.5 mm
